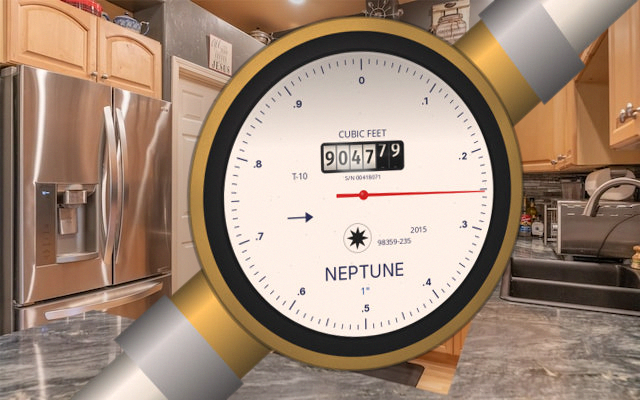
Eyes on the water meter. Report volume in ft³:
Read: 904779.25 ft³
